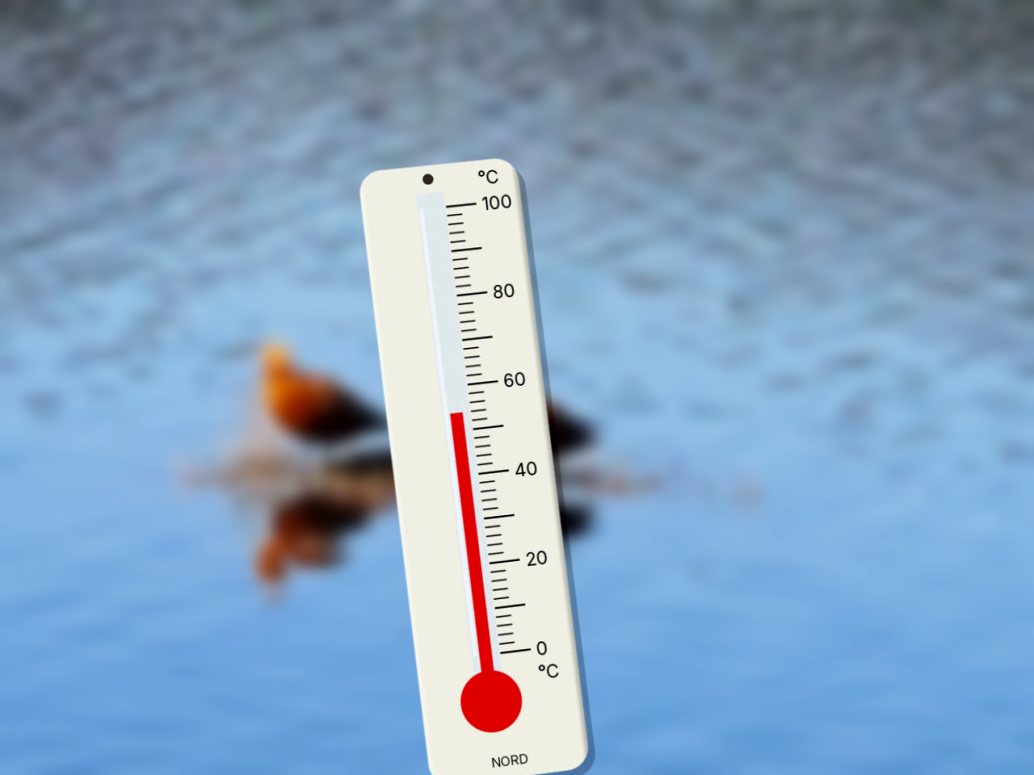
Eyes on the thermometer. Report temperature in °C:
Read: 54 °C
